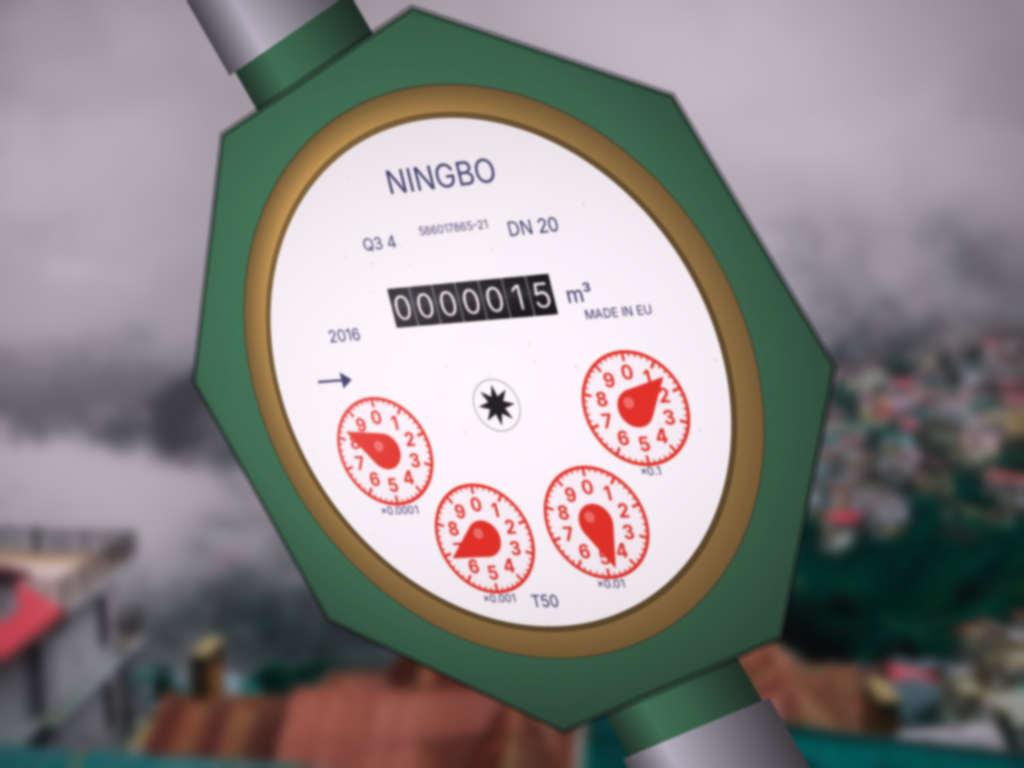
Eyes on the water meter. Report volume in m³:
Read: 15.1468 m³
